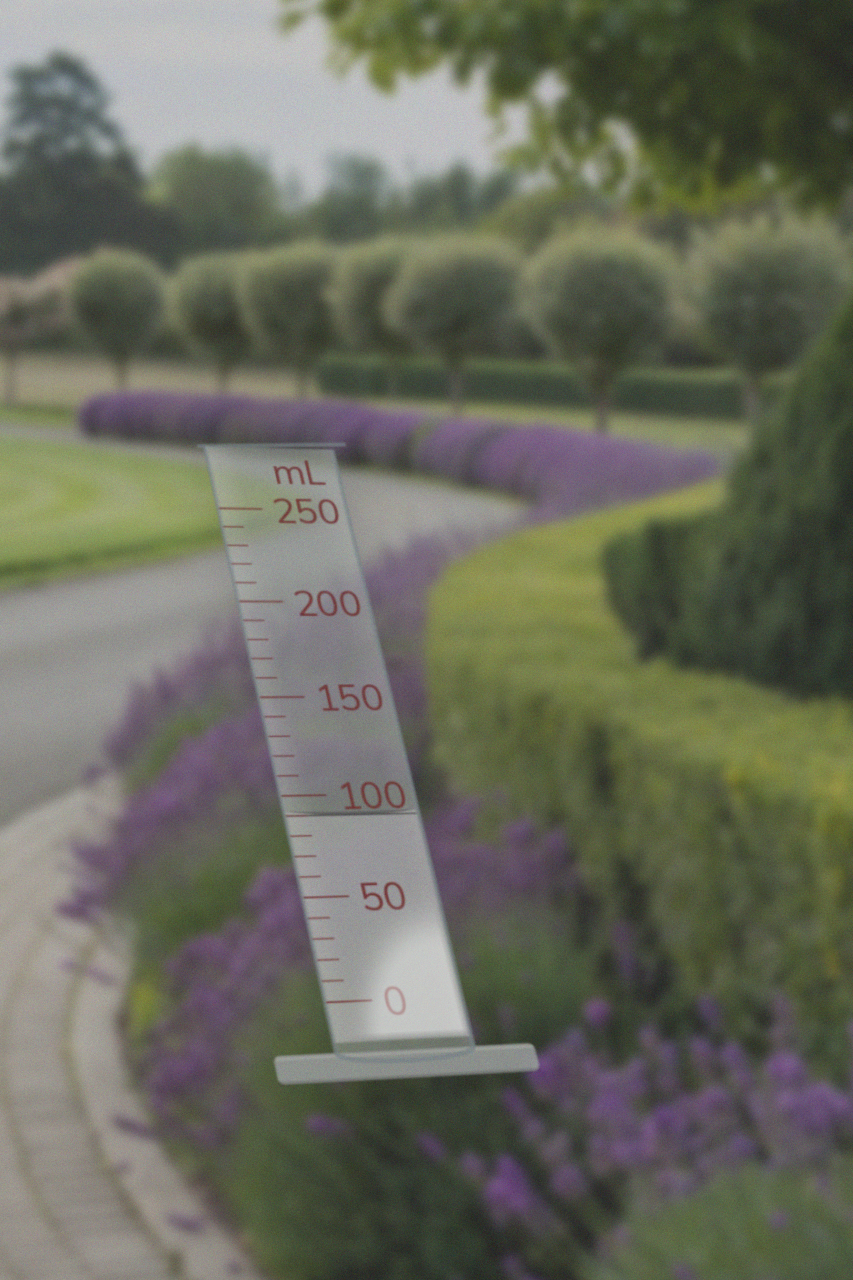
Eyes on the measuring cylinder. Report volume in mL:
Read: 90 mL
